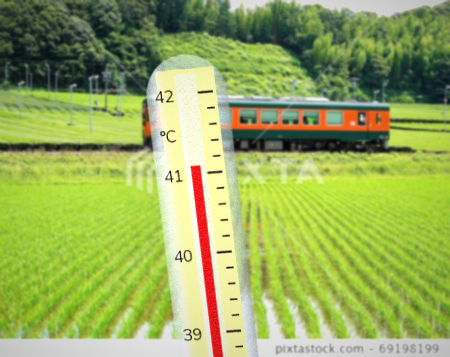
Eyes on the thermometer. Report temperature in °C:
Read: 41.1 °C
